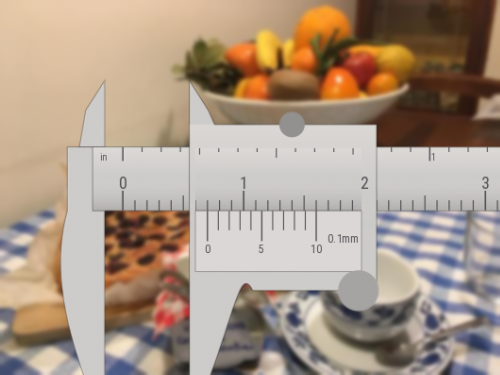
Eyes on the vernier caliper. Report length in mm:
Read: 7.0 mm
